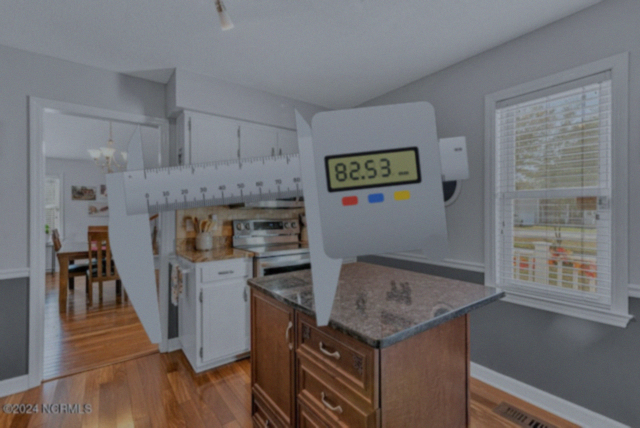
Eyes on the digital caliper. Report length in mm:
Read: 82.53 mm
